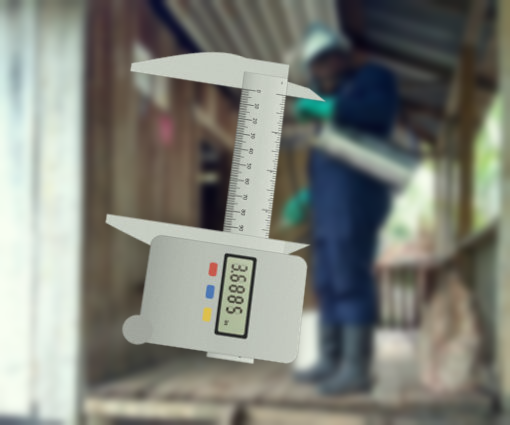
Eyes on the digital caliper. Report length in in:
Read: 3.6885 in
